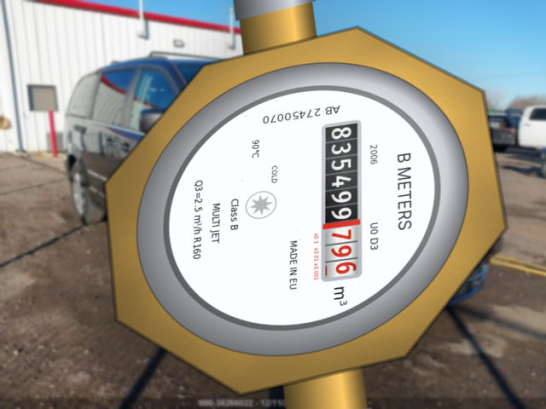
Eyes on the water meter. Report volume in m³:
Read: 835499.796 m³
